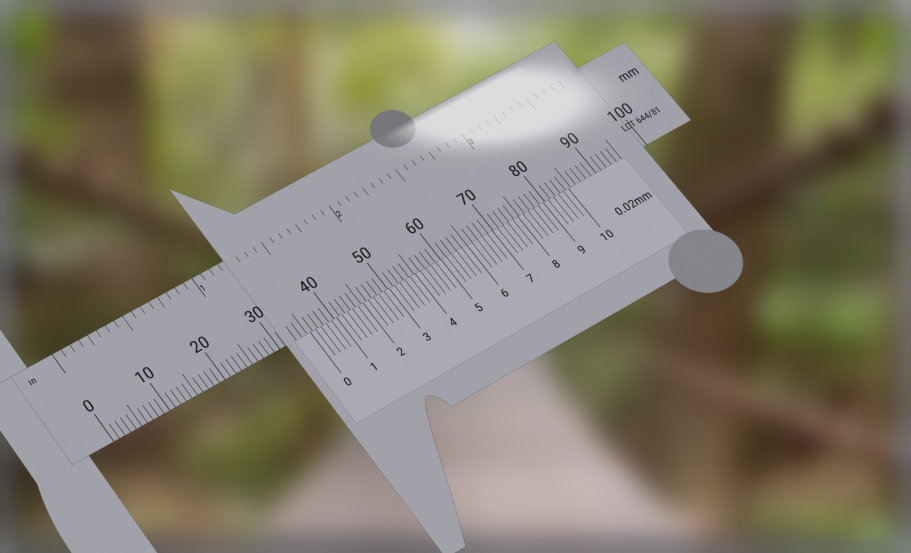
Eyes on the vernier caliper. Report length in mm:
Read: 35.6 mm
